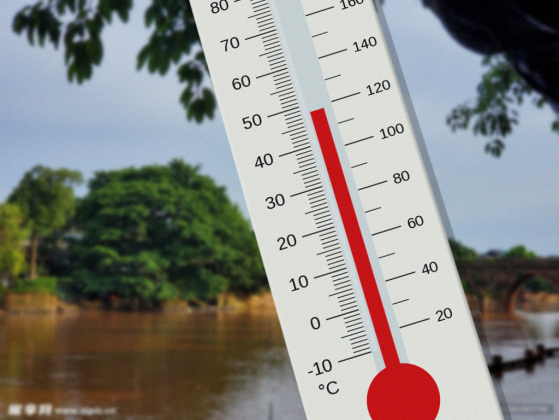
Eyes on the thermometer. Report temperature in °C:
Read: 48 °C
